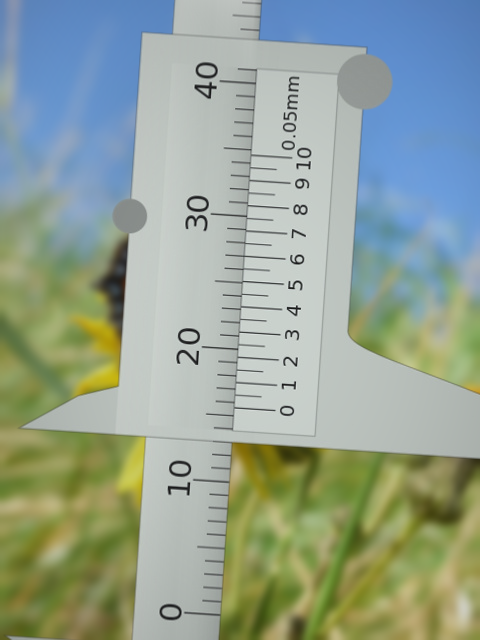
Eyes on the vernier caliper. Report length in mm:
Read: 15.6 mm
